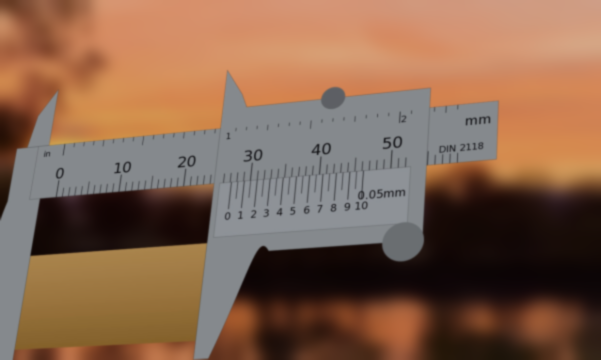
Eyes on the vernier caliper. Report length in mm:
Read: 27.2 mm
